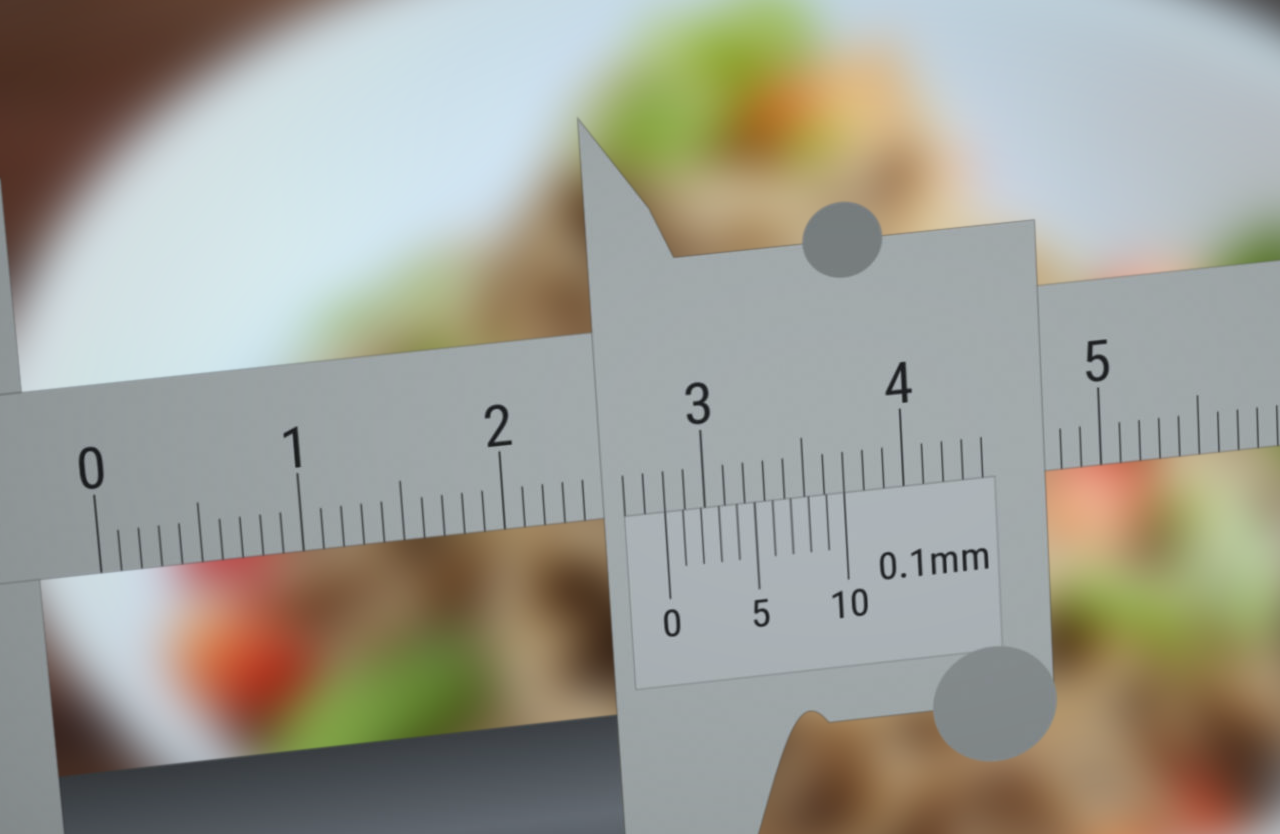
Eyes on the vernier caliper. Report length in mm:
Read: 28.0 mm
